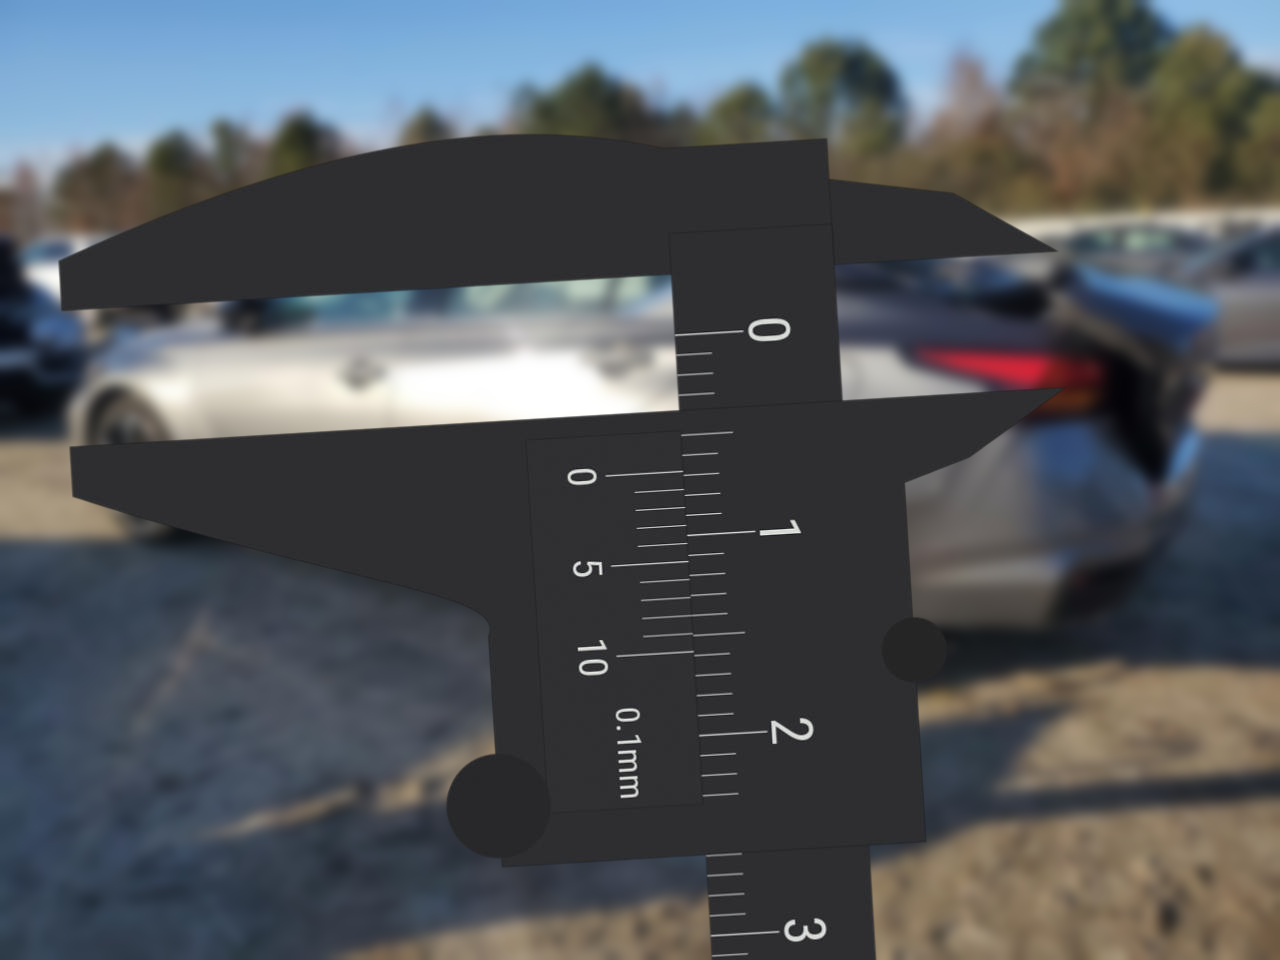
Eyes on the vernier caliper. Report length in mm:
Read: 6.8 mm
